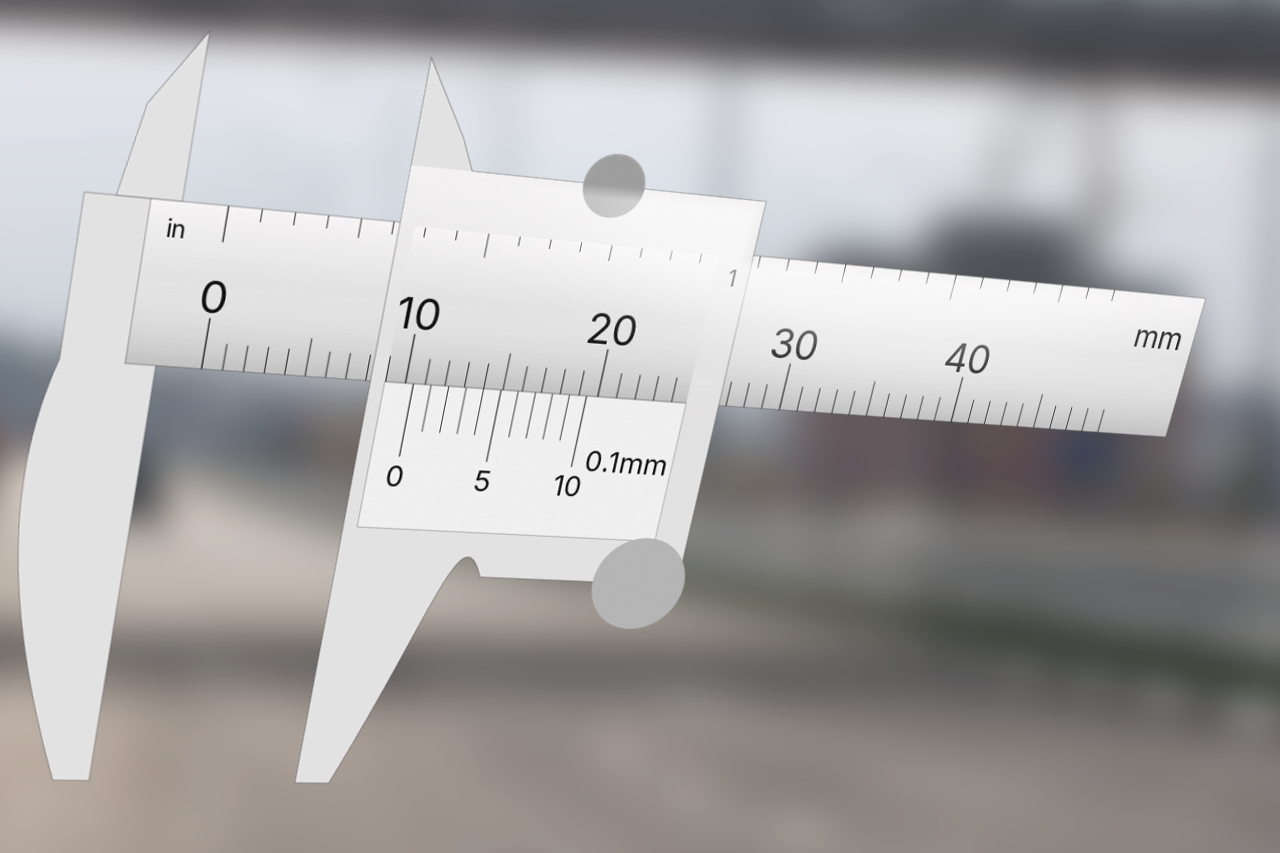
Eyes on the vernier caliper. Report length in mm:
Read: 10.4 mm
